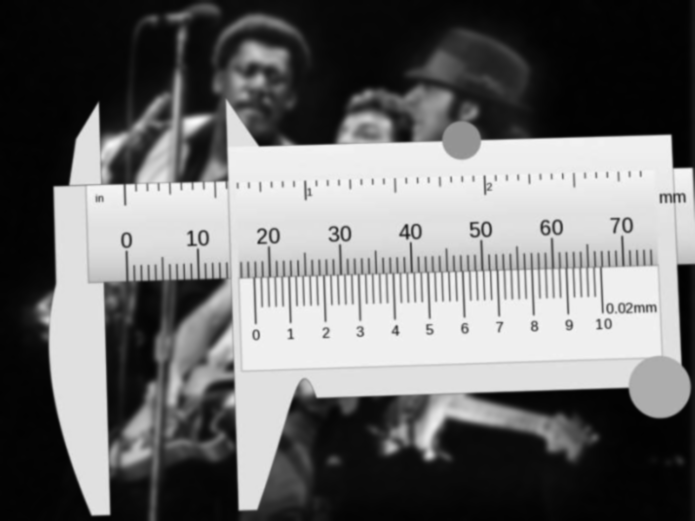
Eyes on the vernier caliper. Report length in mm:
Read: 17.8 mm
